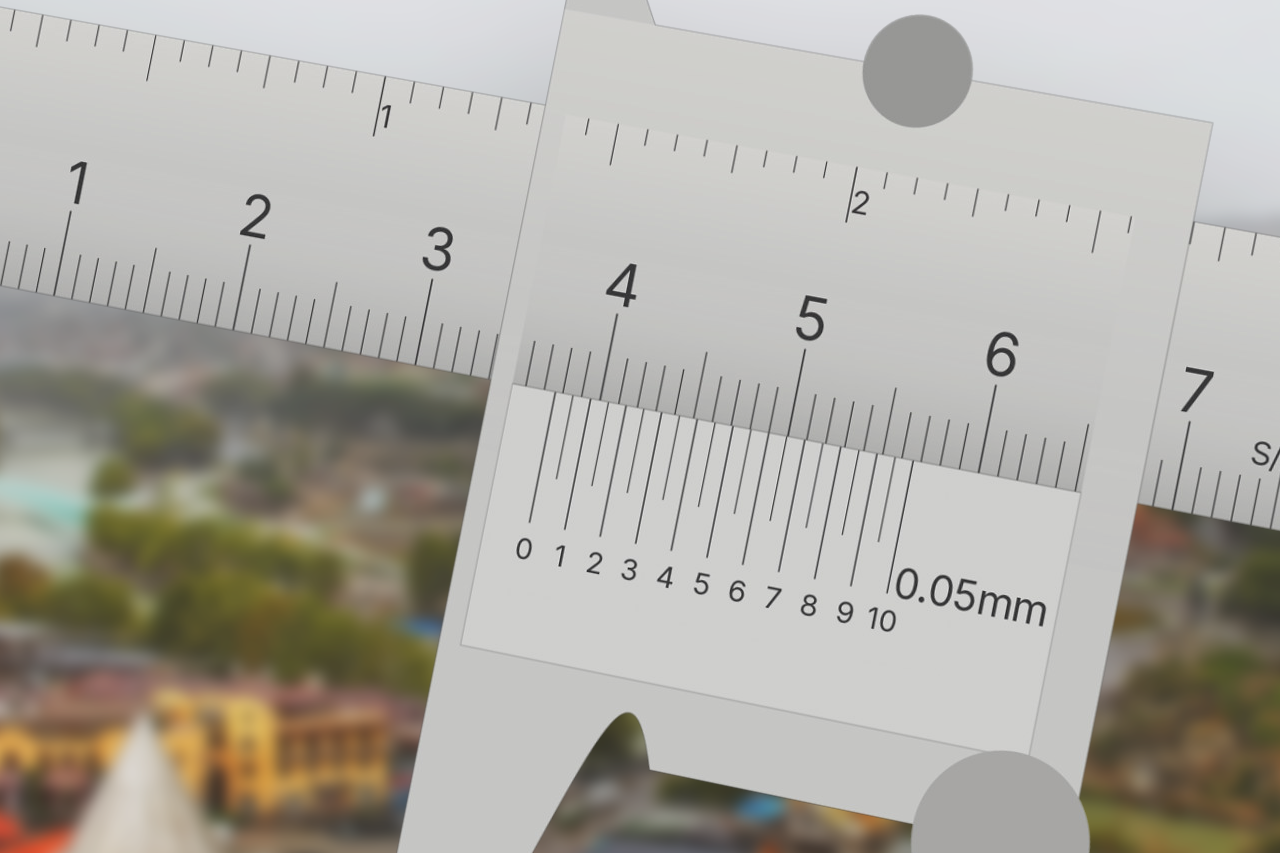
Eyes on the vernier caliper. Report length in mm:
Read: 37.6 mm
